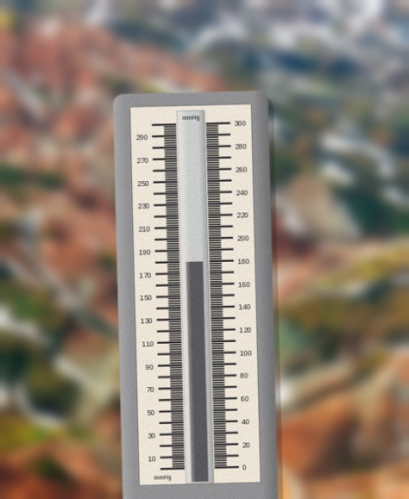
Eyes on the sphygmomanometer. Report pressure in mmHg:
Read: 180 mmHg
